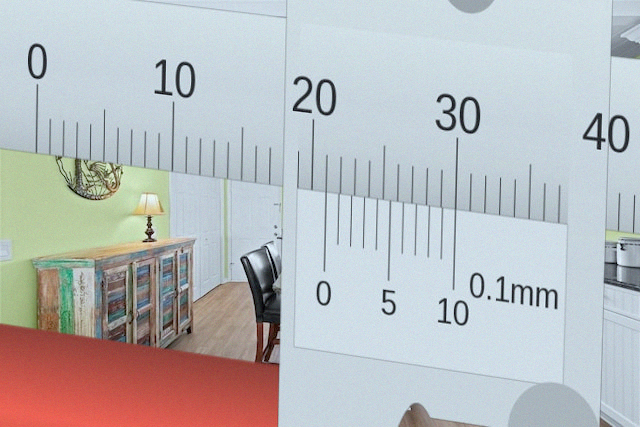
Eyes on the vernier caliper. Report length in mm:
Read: 21.0 mm
